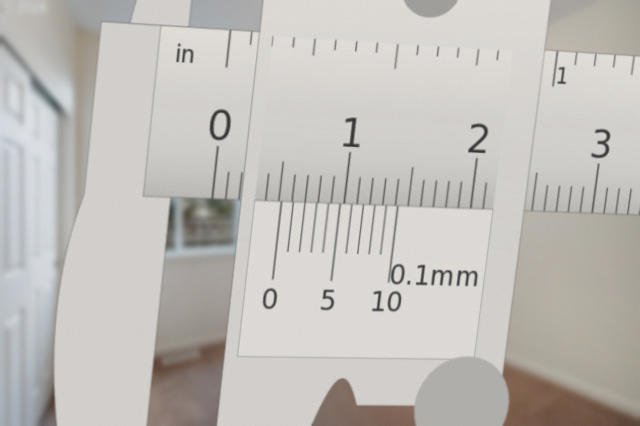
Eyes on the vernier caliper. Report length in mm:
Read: 5.2 mm
